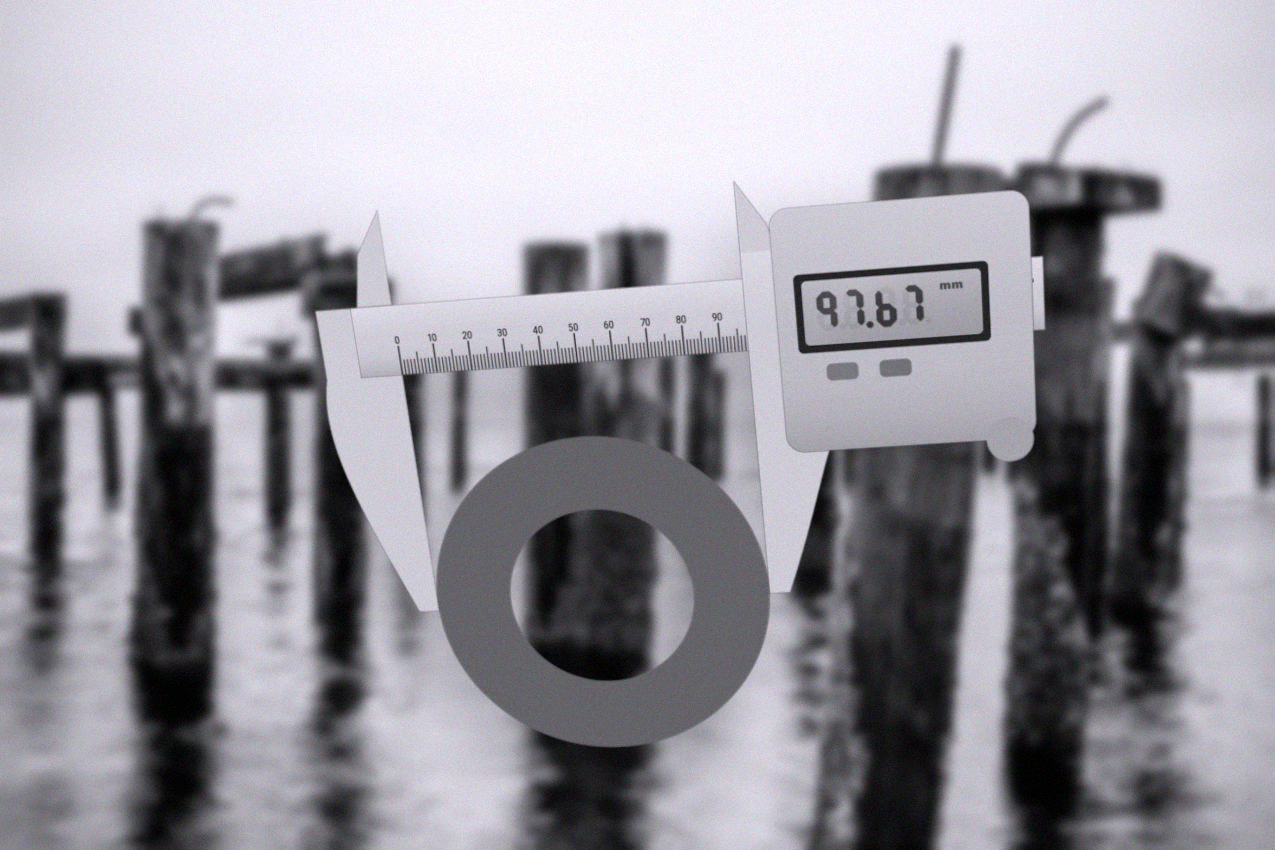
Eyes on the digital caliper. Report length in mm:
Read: 97.67 mm
